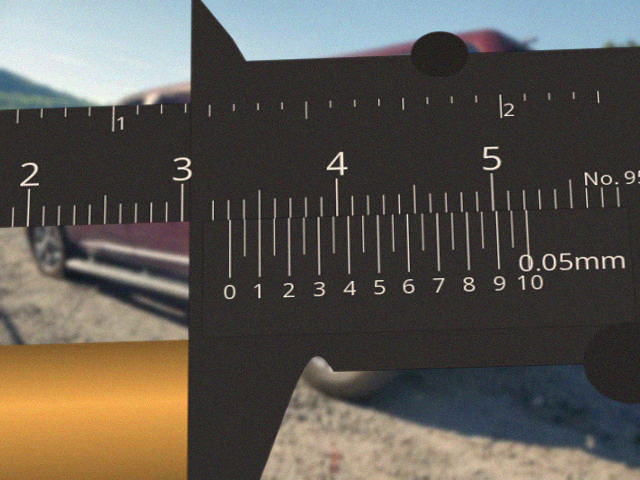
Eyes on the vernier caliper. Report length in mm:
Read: 33.1 mm
